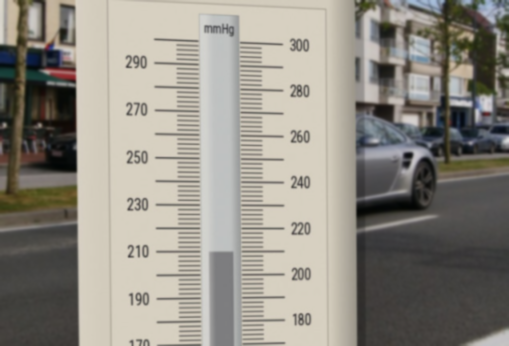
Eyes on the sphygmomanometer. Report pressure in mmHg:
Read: 210 mmHg
